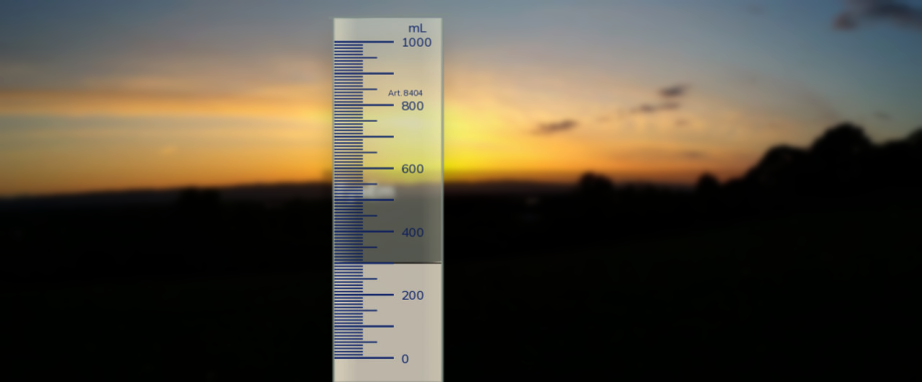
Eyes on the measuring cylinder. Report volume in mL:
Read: 300 mL
